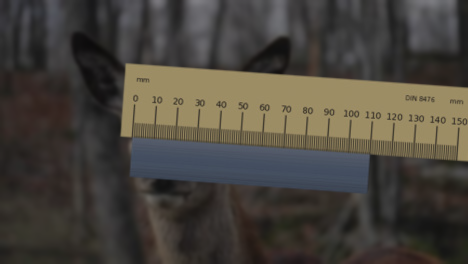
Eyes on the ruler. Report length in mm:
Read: 110 mm
